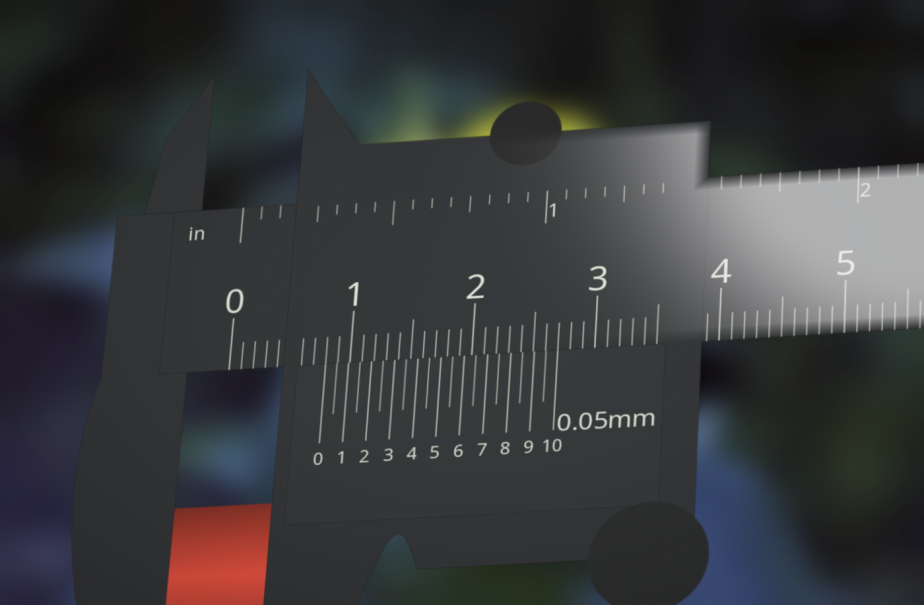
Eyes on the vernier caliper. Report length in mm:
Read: 8.0 mm
